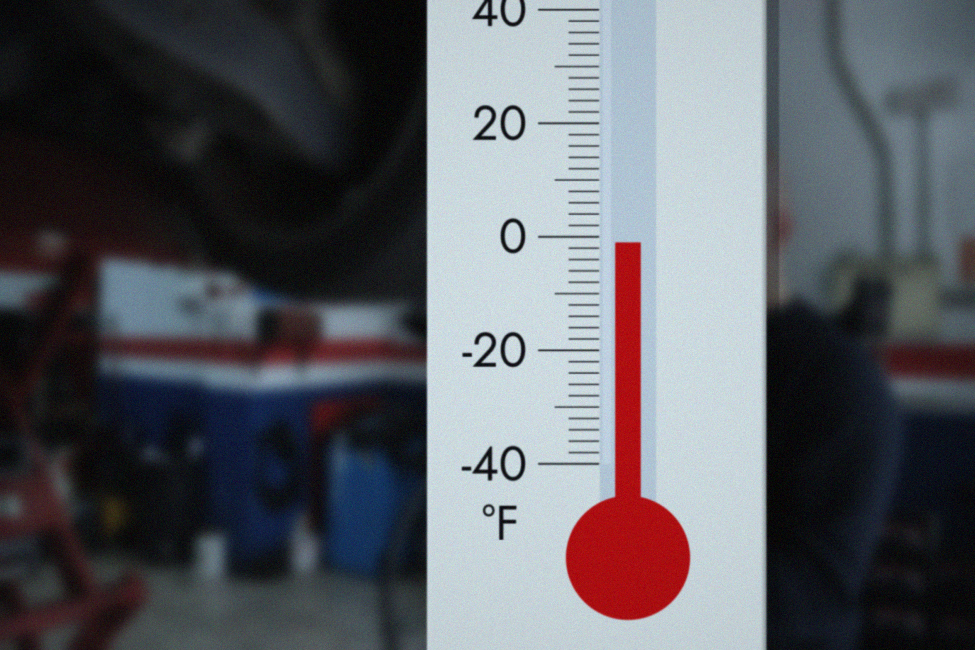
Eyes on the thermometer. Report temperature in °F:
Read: -1 °F
